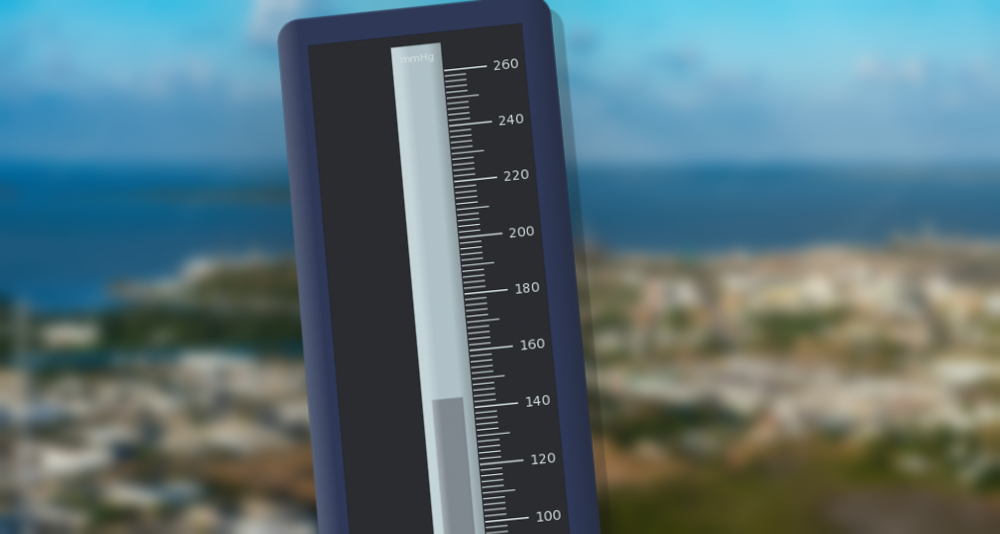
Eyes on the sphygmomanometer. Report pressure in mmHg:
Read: 144 mmHg
